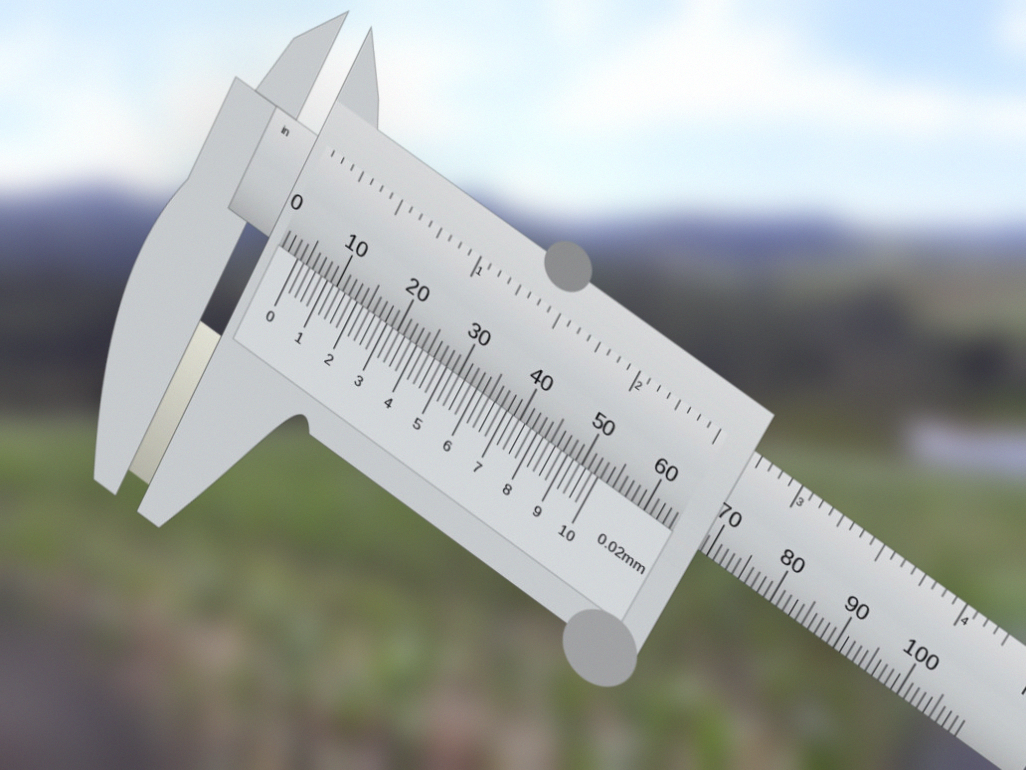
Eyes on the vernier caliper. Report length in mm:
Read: 3.6 mm
